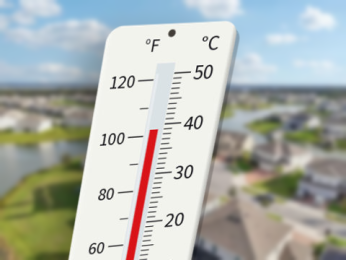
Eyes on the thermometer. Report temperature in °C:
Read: 39 °C
